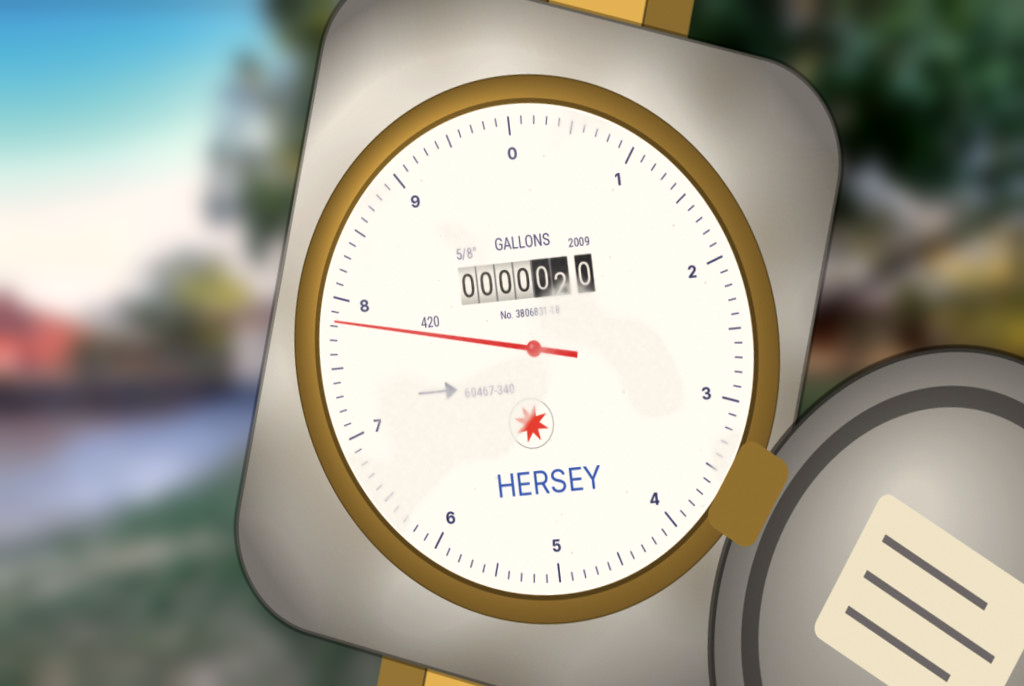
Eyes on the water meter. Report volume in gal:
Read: 17.8 gal
